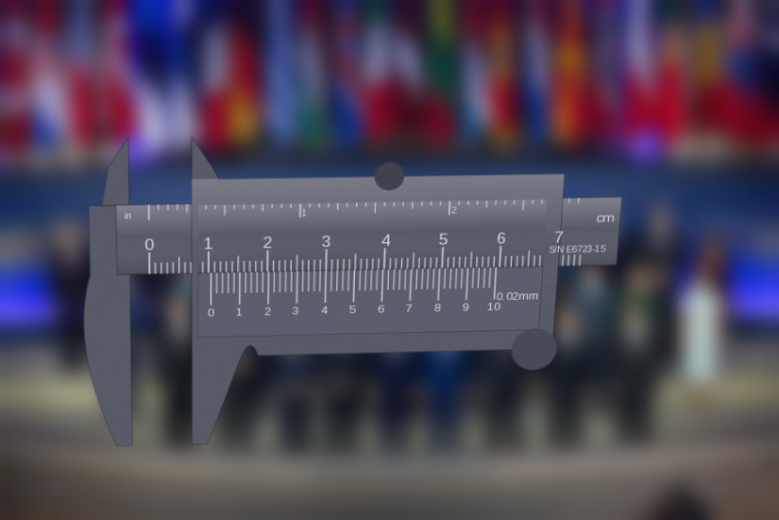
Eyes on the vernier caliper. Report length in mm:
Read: 10.4 mm
